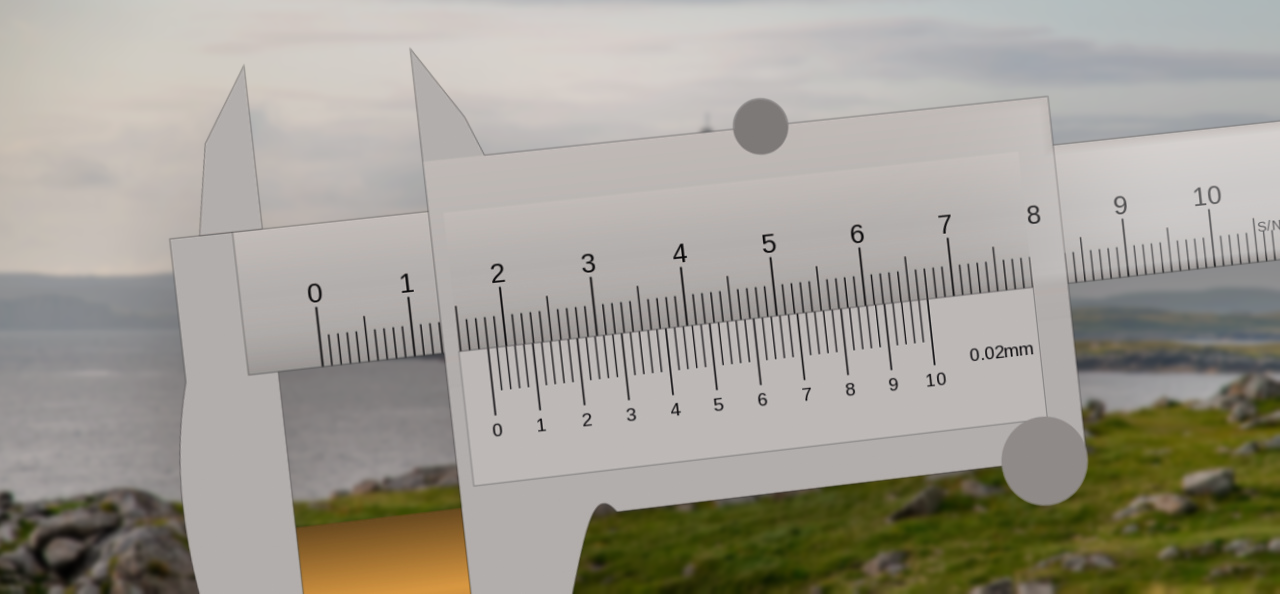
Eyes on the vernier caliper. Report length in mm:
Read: 18.0 mm
